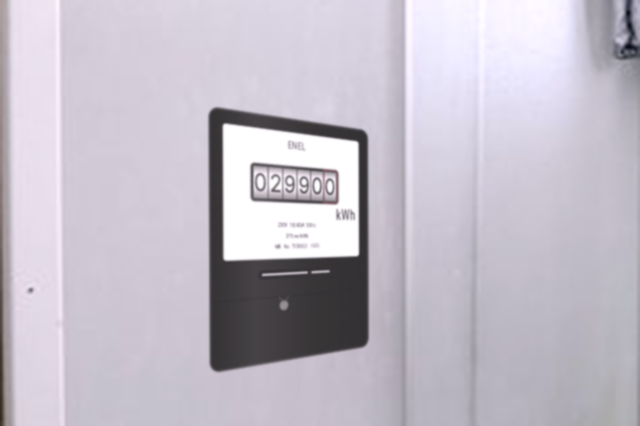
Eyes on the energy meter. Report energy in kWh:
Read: 2990.0 kWh
